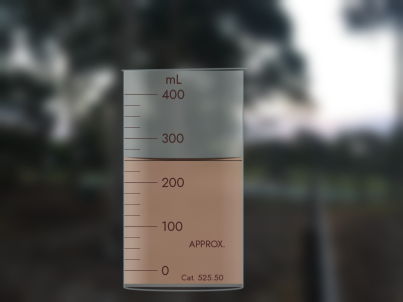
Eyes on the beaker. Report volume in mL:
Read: 250 mL
